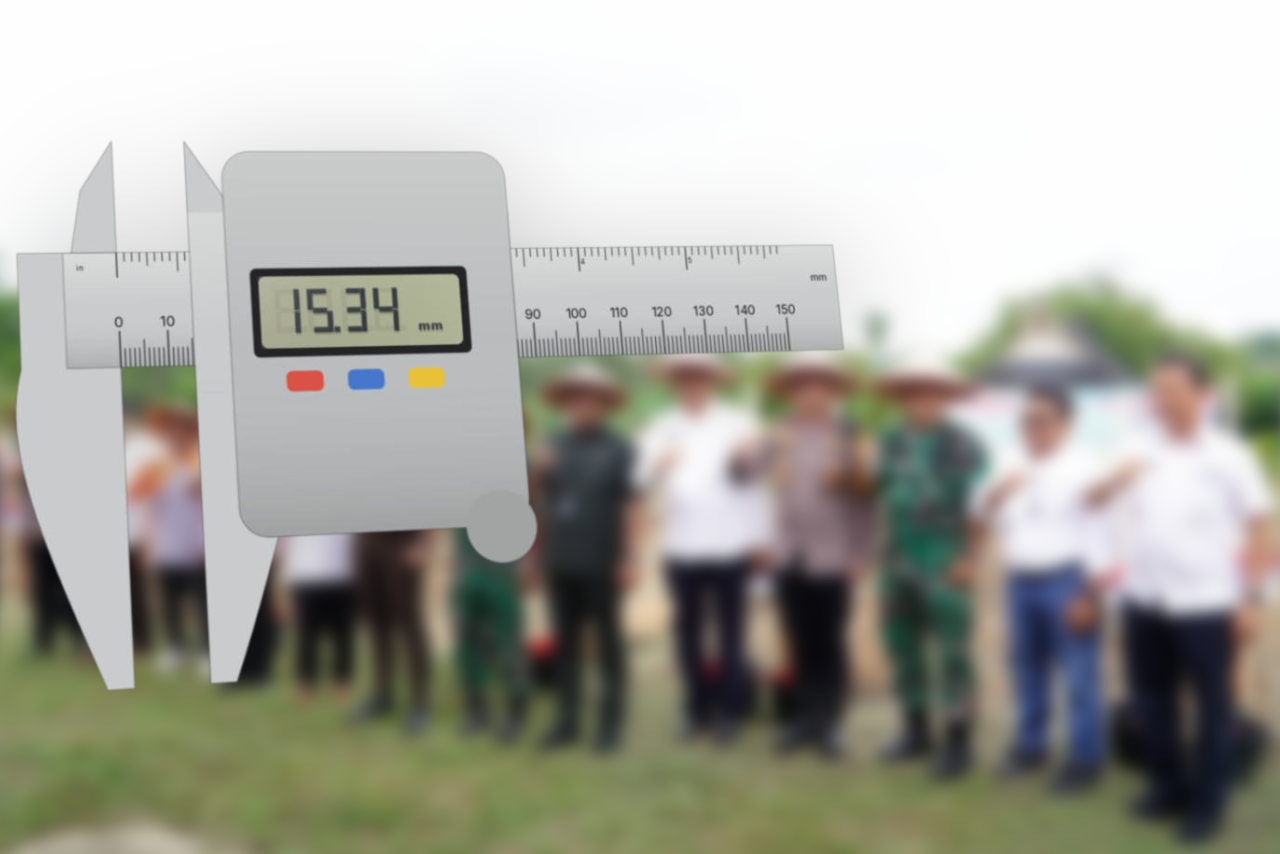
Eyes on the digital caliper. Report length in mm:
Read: 15.34 mm
